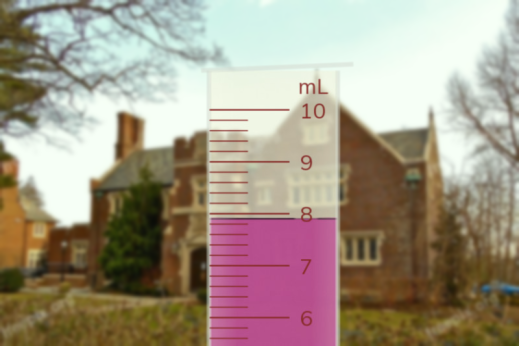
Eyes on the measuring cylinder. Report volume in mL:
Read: 7.9 mL
